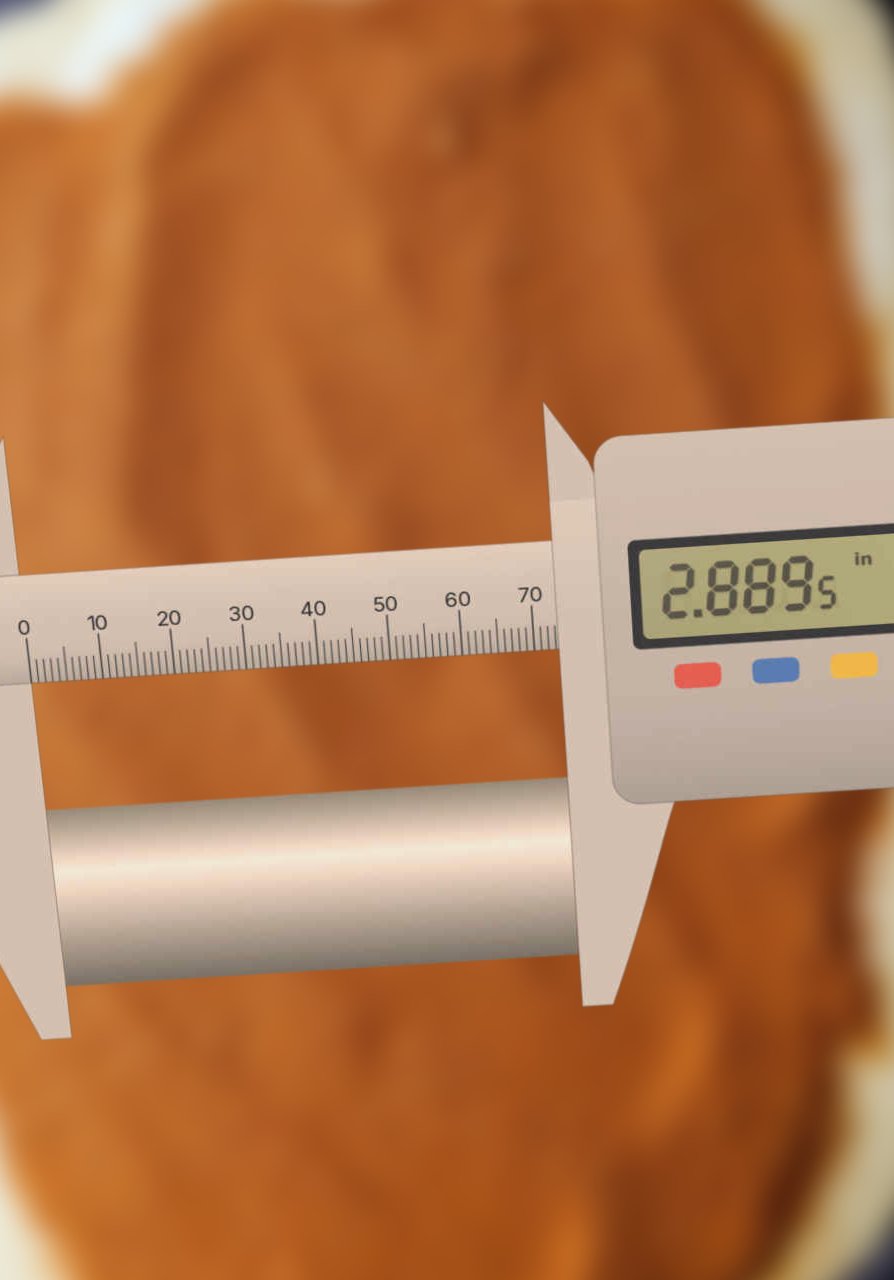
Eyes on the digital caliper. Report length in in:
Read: 2.8895 in
